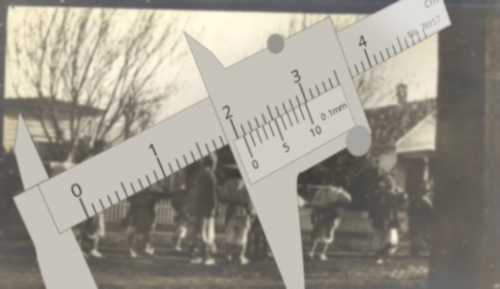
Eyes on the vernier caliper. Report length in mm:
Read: 20.8 mm
